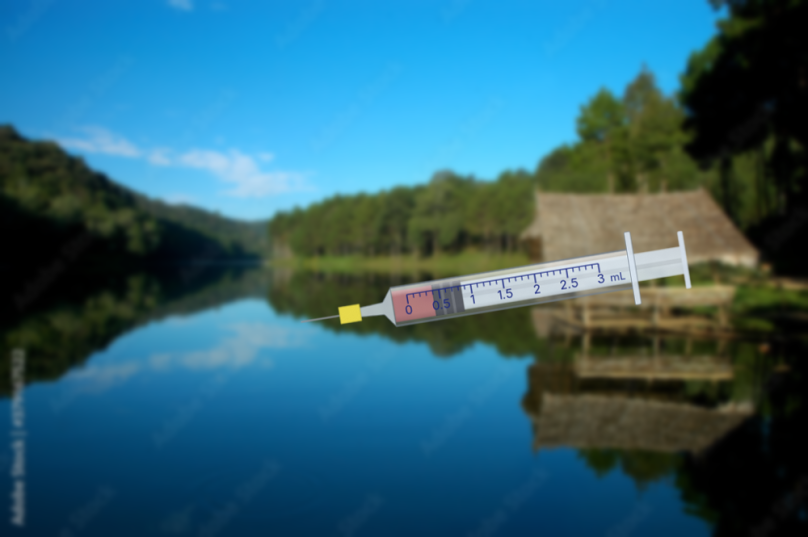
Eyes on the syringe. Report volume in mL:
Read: 0.4 mL
